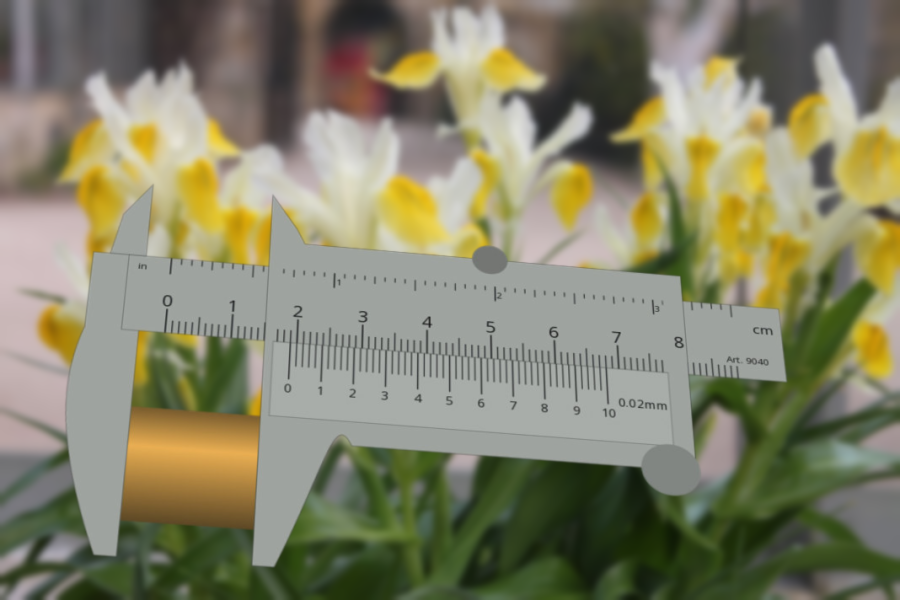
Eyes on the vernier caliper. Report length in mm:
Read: 19.0 mm
